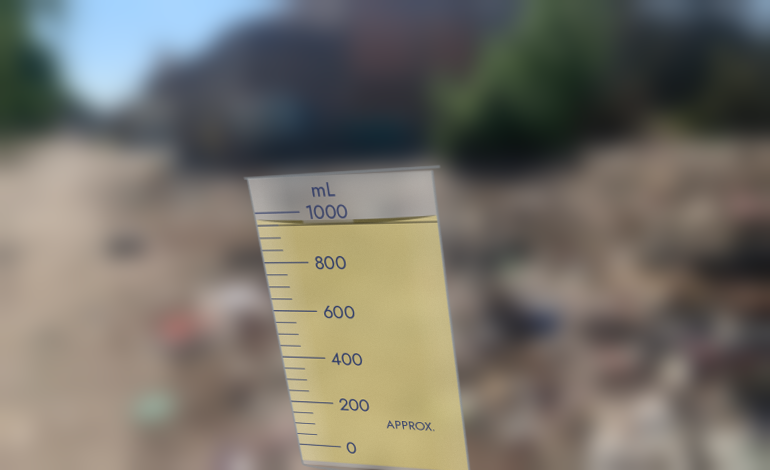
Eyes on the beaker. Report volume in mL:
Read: 950 mL
